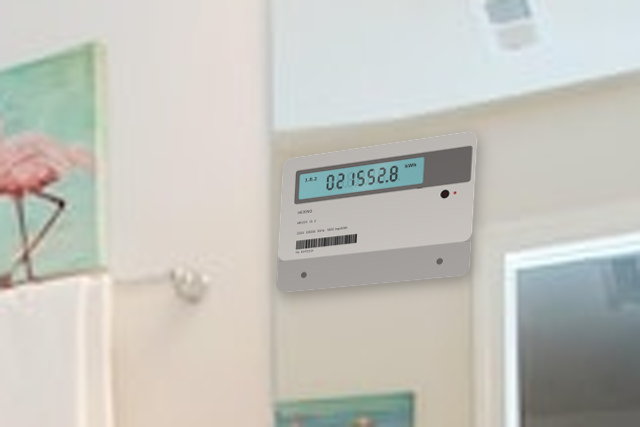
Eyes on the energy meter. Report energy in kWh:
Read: 21552.8 kWh
